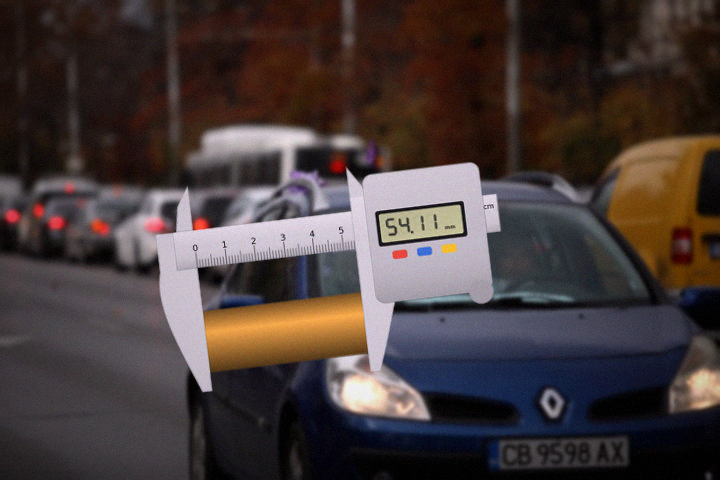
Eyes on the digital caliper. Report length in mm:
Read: 54.11 mm
